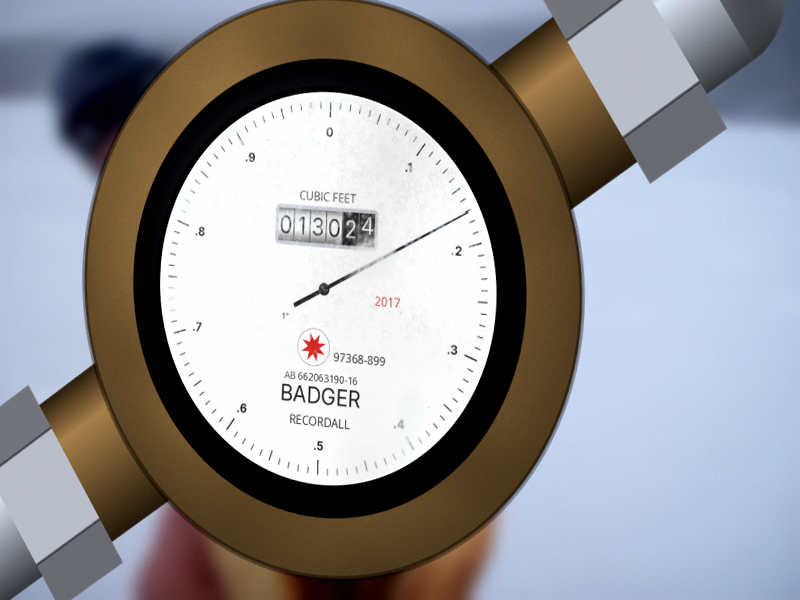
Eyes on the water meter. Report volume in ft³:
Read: 13024.17 ft³
